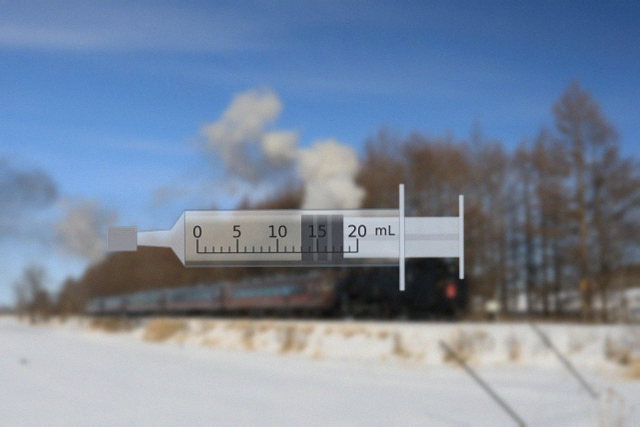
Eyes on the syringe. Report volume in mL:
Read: 13 mL
